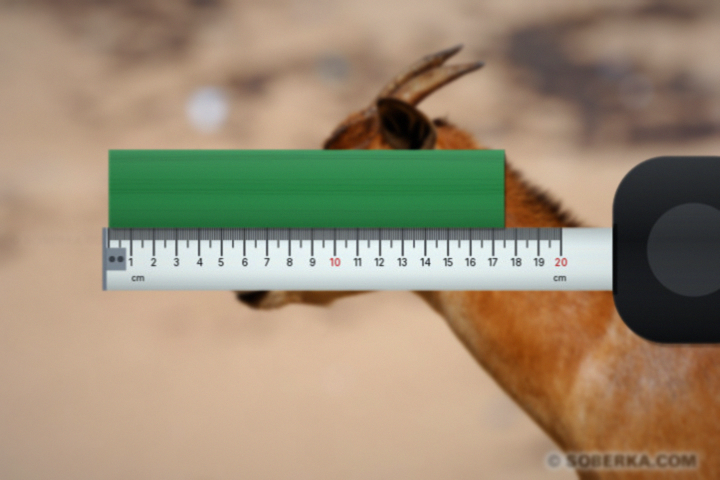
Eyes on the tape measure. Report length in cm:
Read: 17.5 cm
